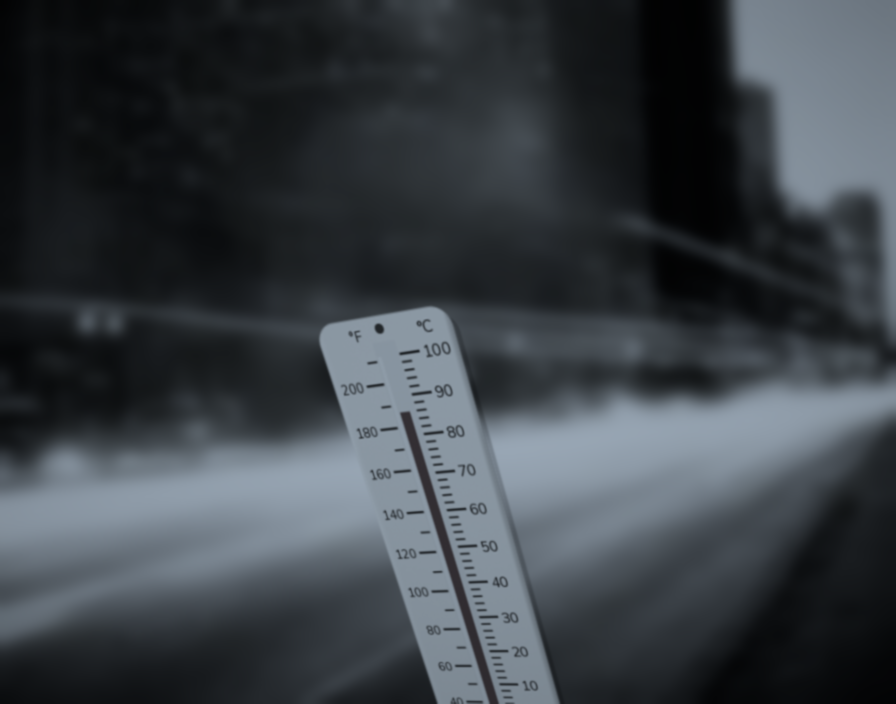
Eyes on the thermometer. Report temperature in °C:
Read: 86 °C
